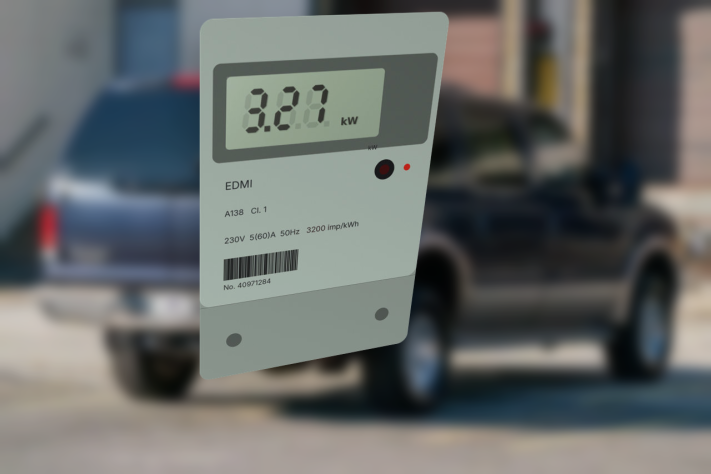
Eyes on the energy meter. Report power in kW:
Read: 3.27 kW
